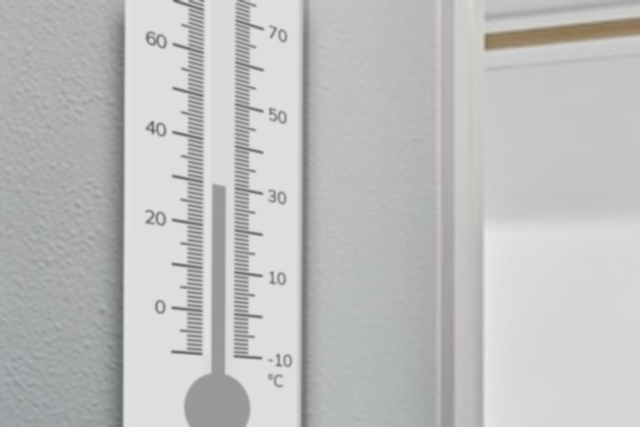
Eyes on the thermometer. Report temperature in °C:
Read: 30 °C
